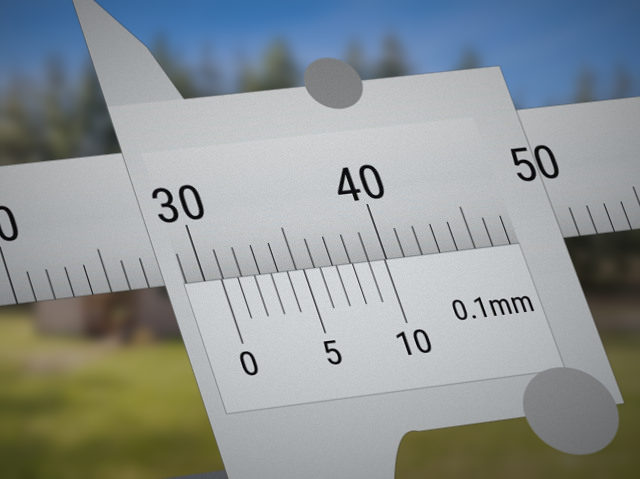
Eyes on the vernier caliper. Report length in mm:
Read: 30.9 mm
